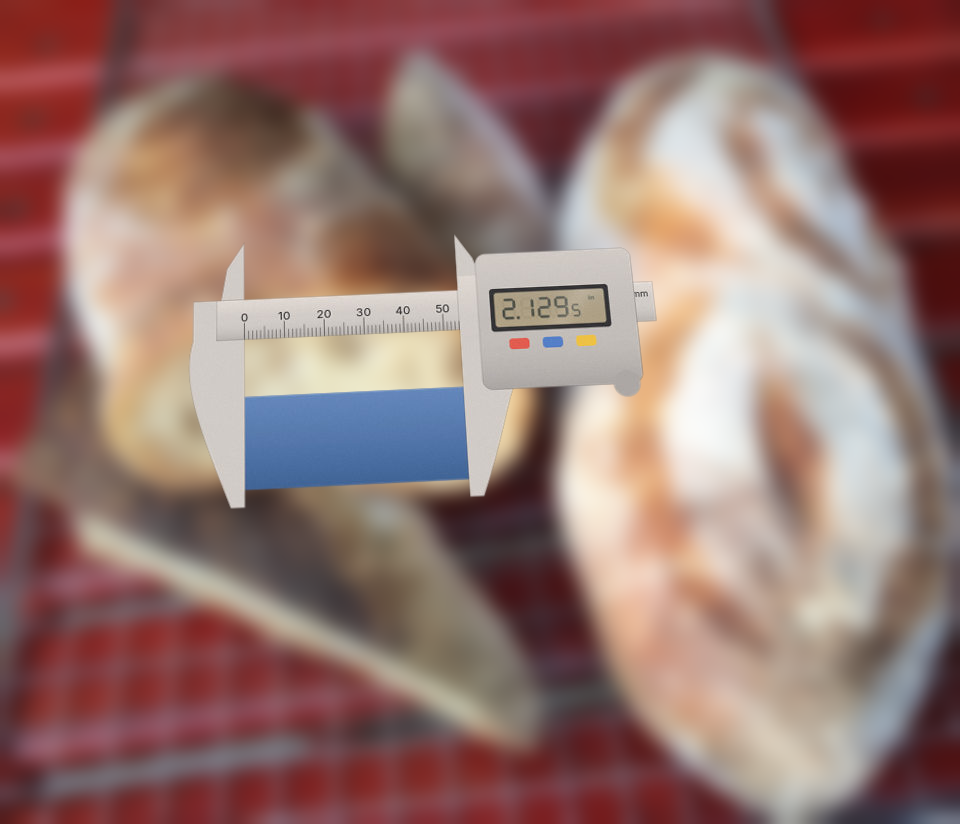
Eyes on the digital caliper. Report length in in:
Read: 2.1295 in
